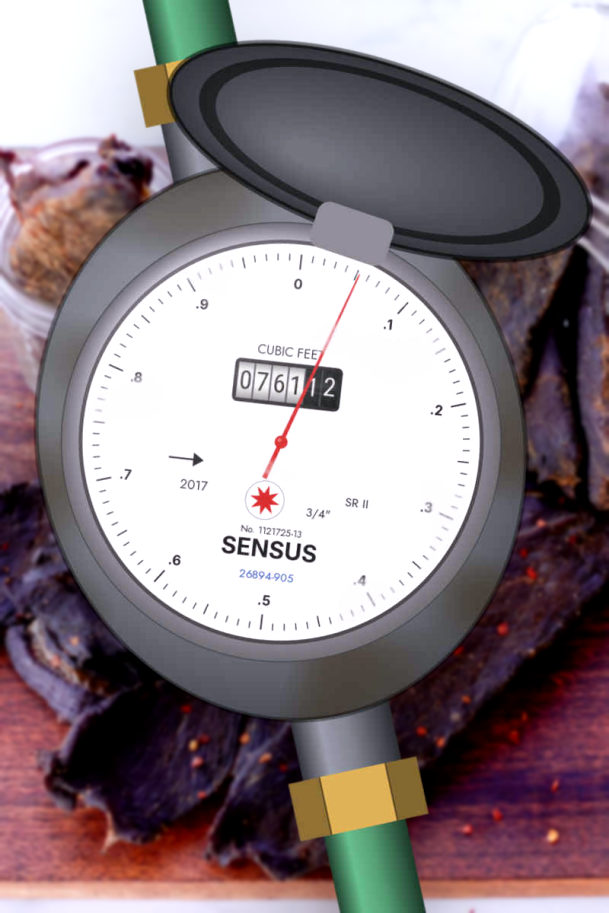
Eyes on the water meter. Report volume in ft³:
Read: 76112.05 ft³
